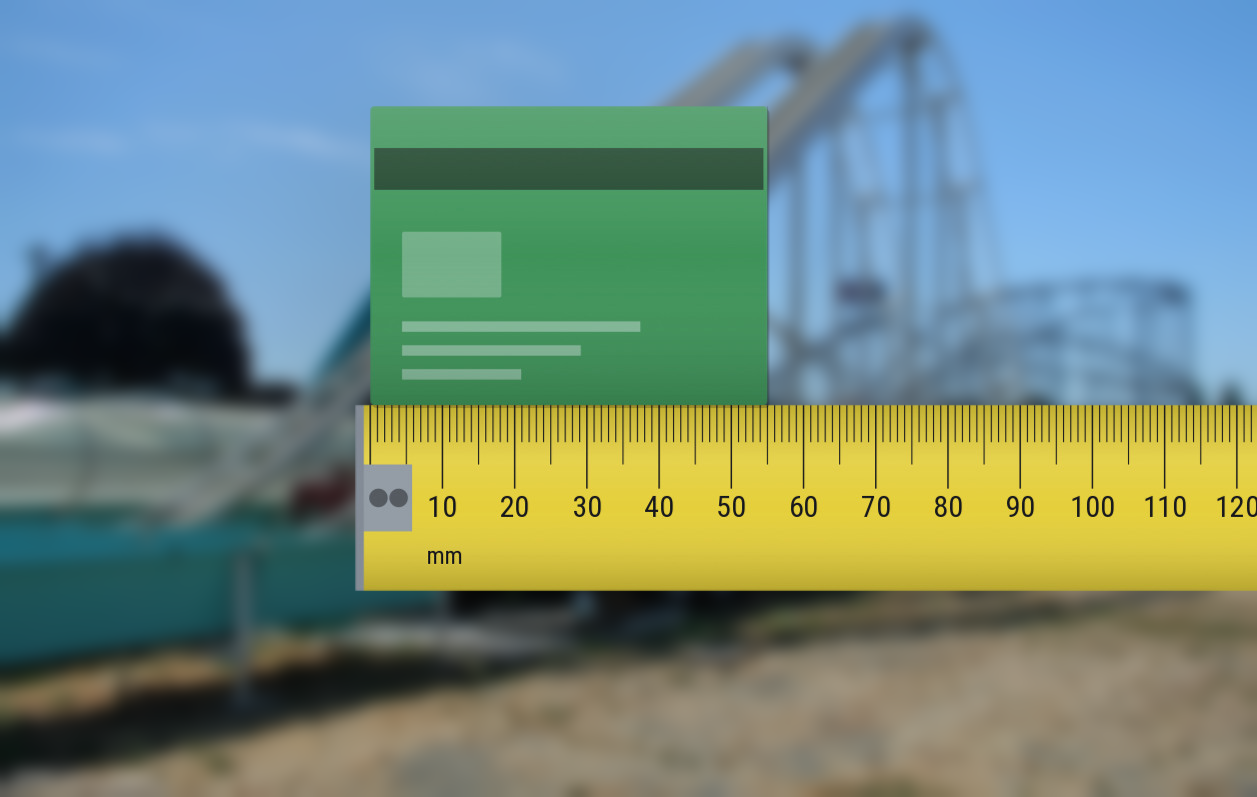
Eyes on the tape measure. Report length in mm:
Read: 55 mm
